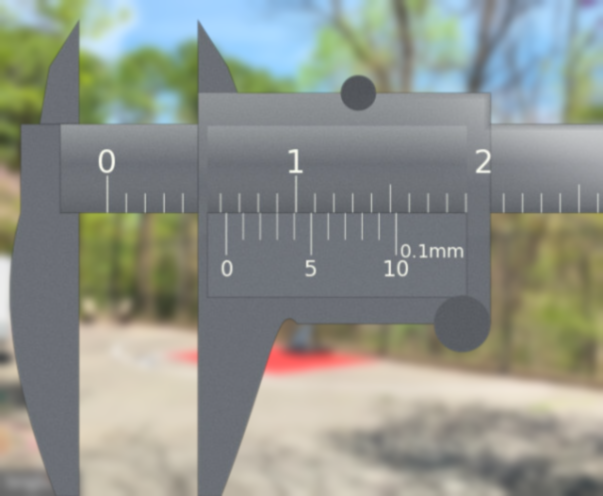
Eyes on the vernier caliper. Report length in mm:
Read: 6.3 mm
